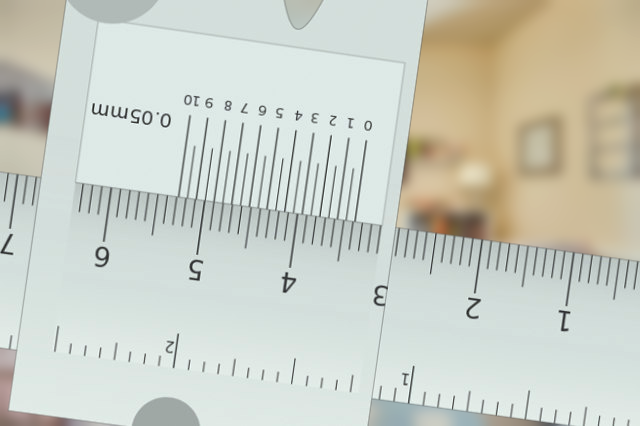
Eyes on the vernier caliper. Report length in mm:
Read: 33.8 mm
